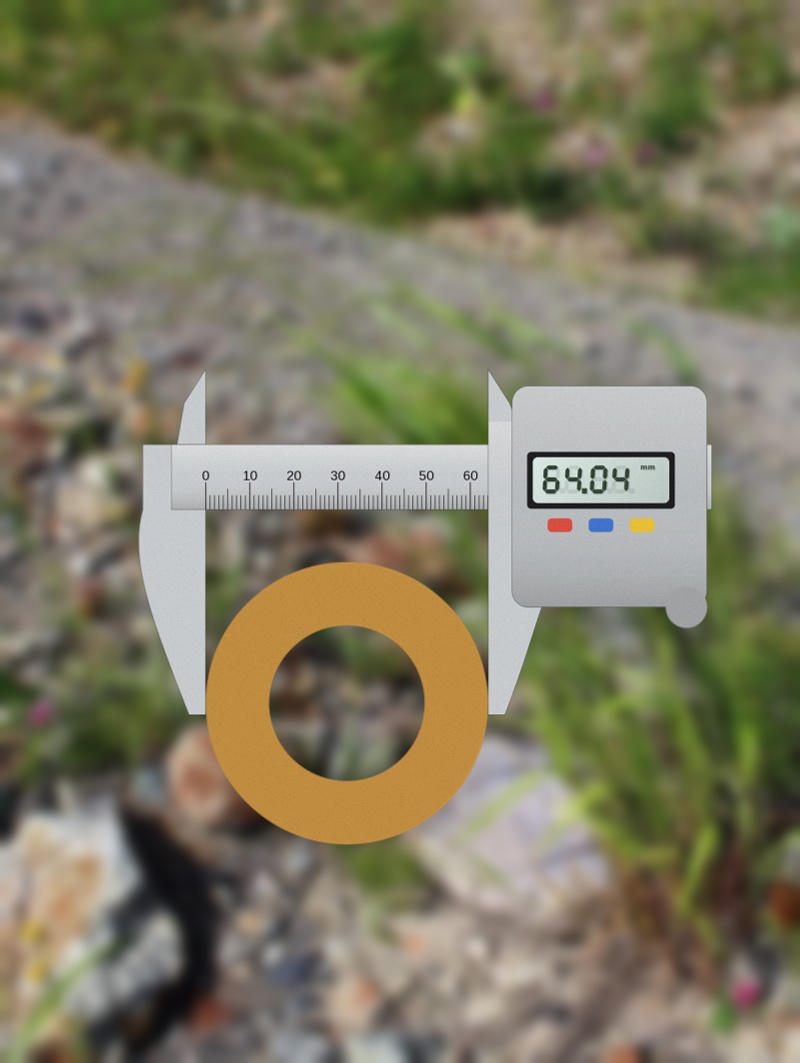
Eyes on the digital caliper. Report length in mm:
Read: 64.04 mm
